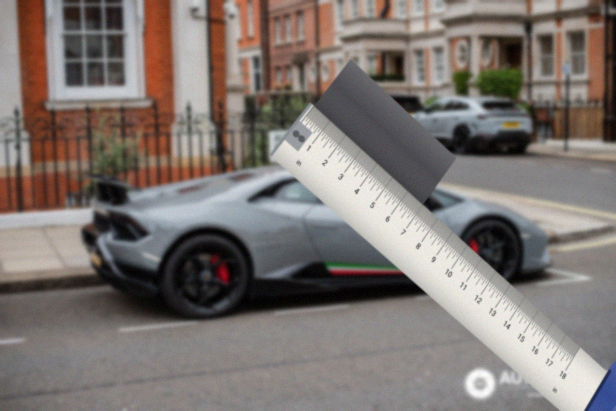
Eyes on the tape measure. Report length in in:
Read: 7 in
